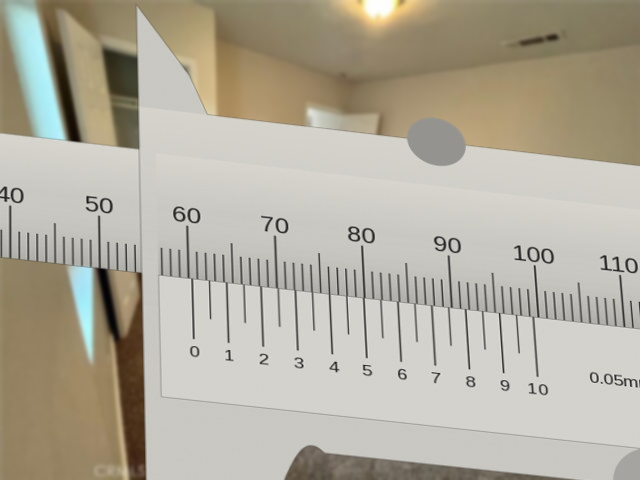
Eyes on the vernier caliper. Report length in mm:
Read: 60.4 mm
